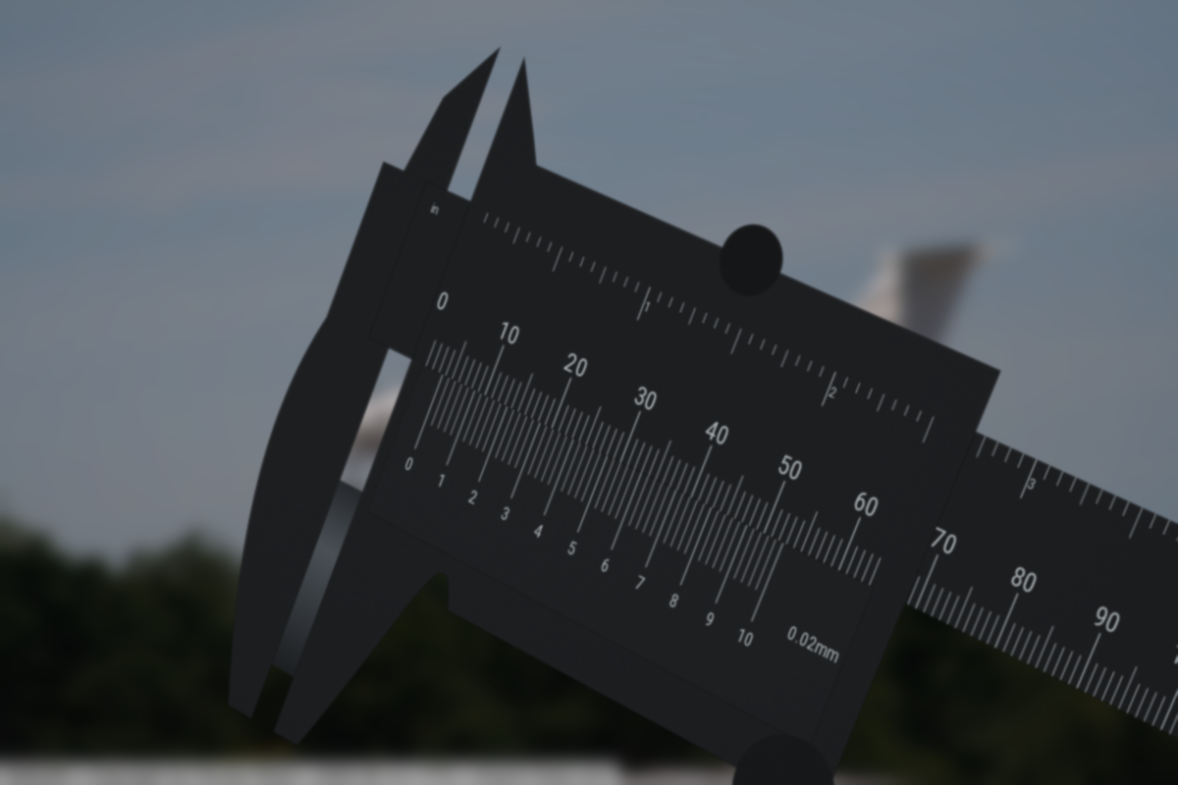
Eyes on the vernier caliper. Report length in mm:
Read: 3.6 mm
